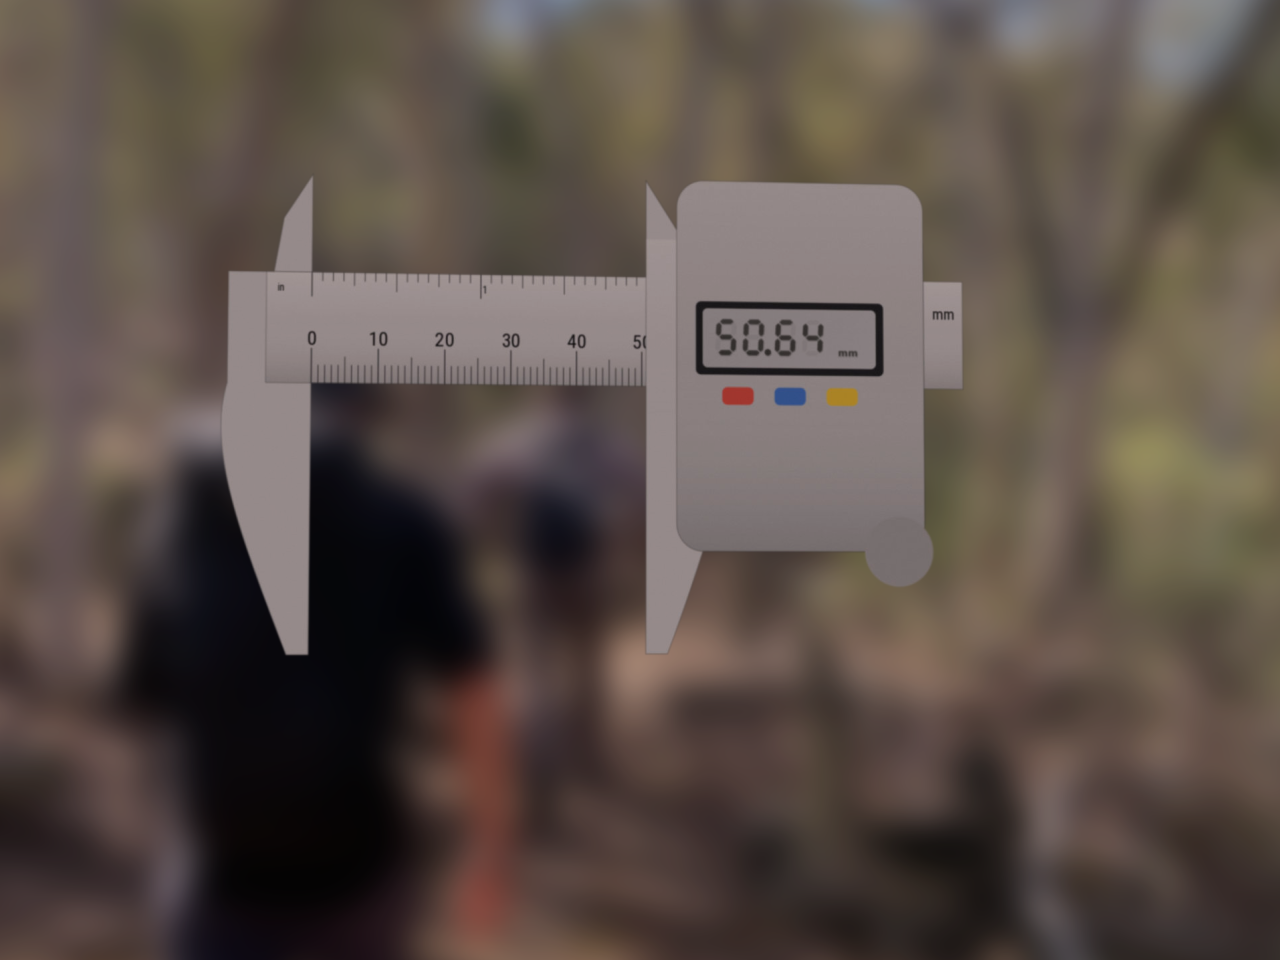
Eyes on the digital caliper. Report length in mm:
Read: 50.64 mm
